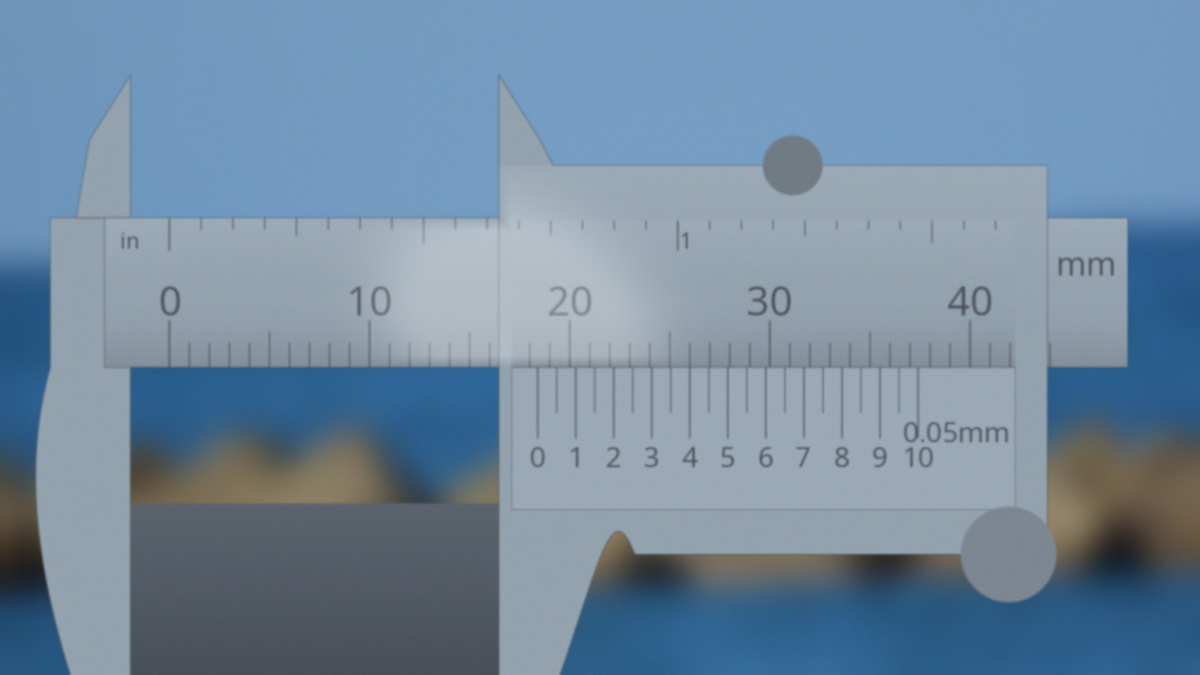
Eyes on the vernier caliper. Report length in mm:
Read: 18.4 mm
